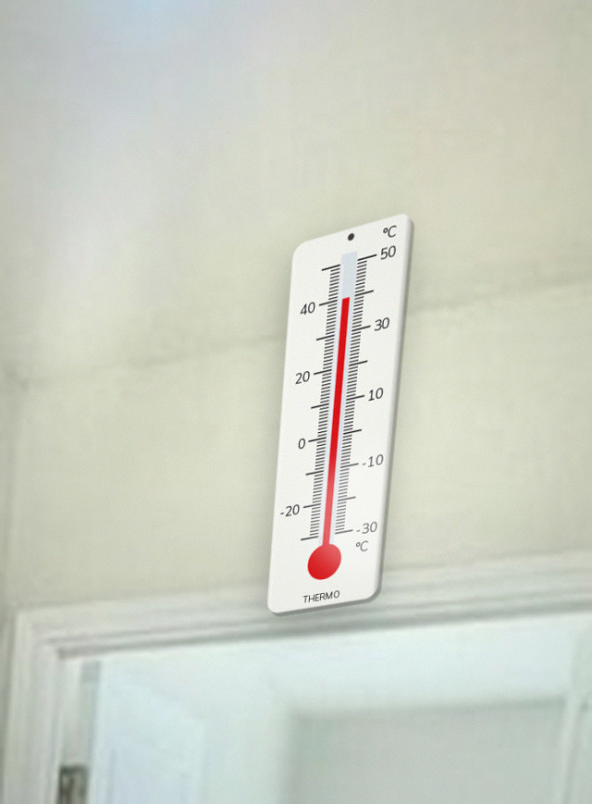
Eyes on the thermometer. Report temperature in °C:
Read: 40 °C
